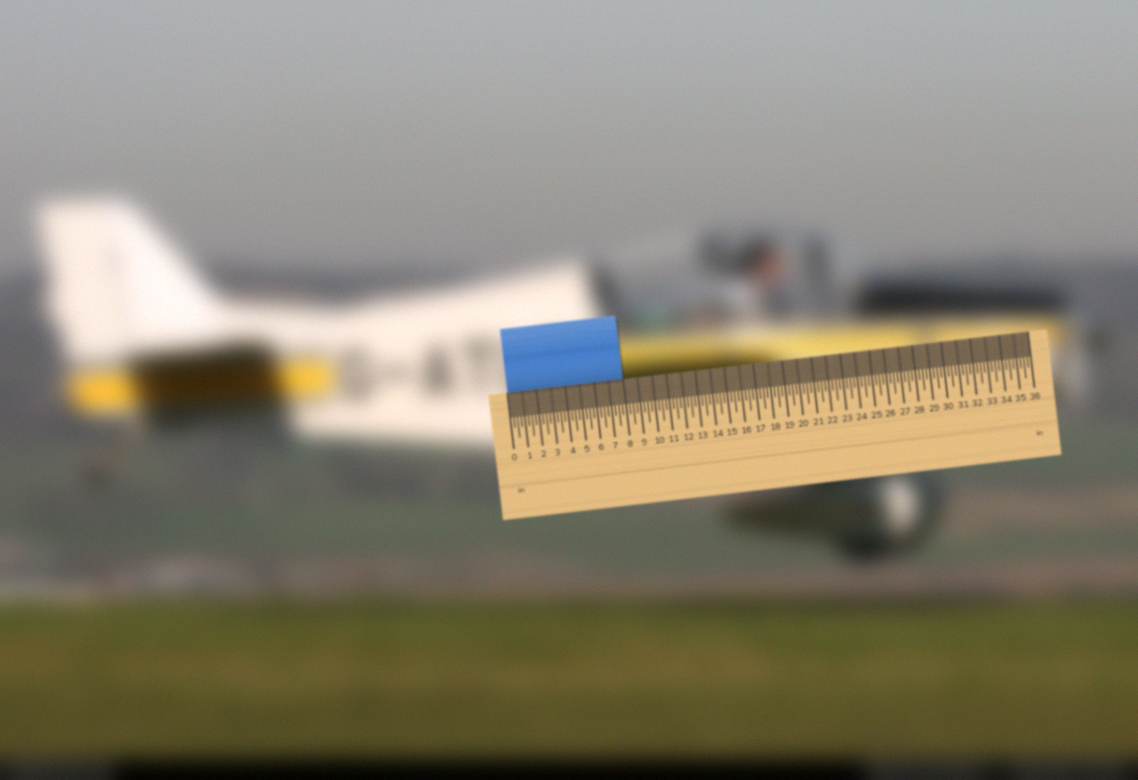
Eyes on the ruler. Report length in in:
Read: 8 in
